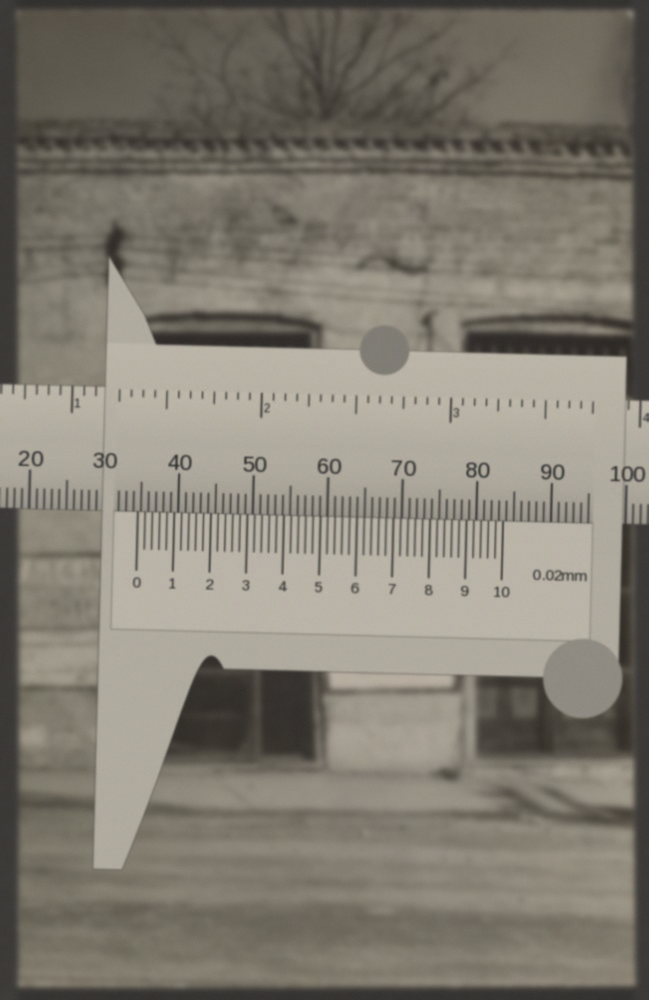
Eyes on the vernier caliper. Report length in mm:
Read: 34.6 mm
